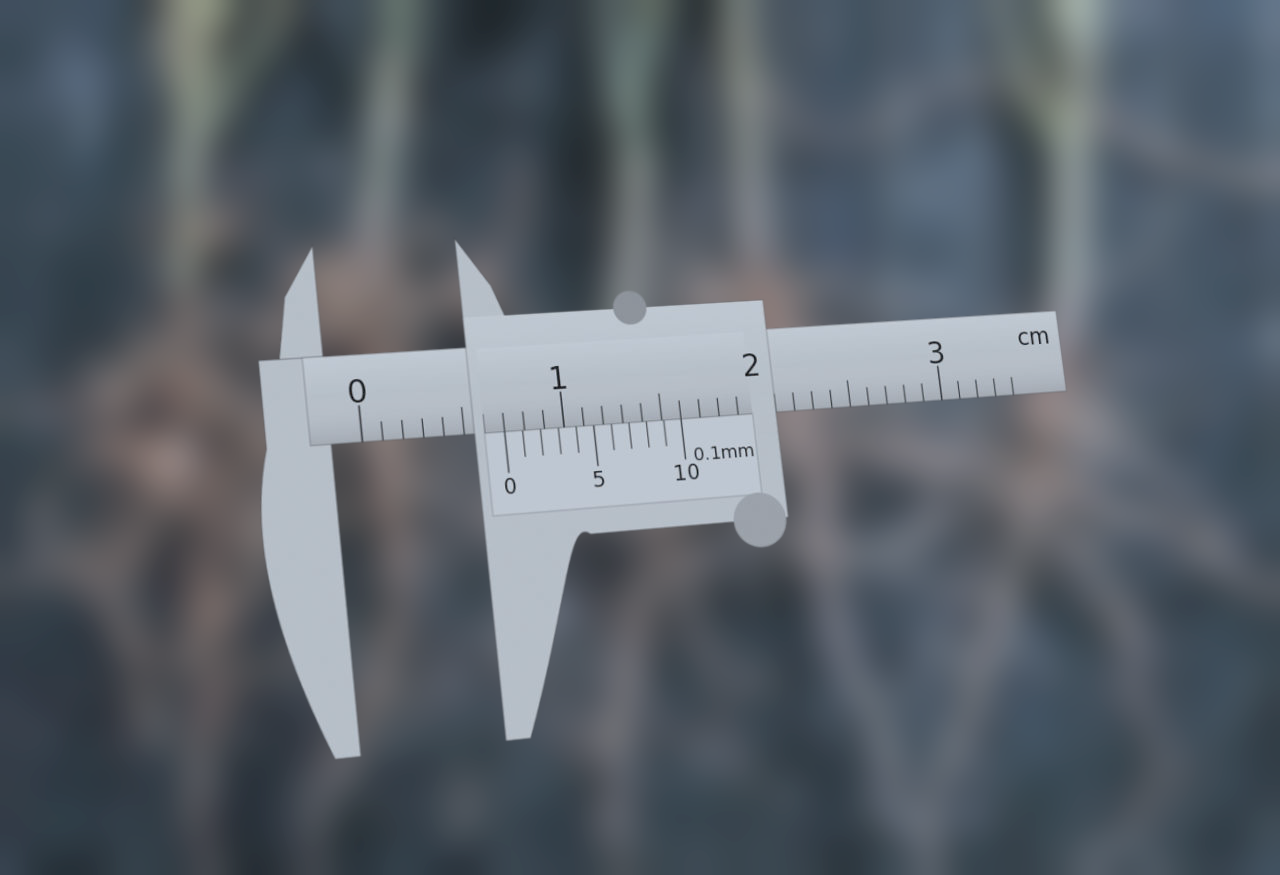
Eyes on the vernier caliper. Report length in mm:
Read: 7.0 mm
